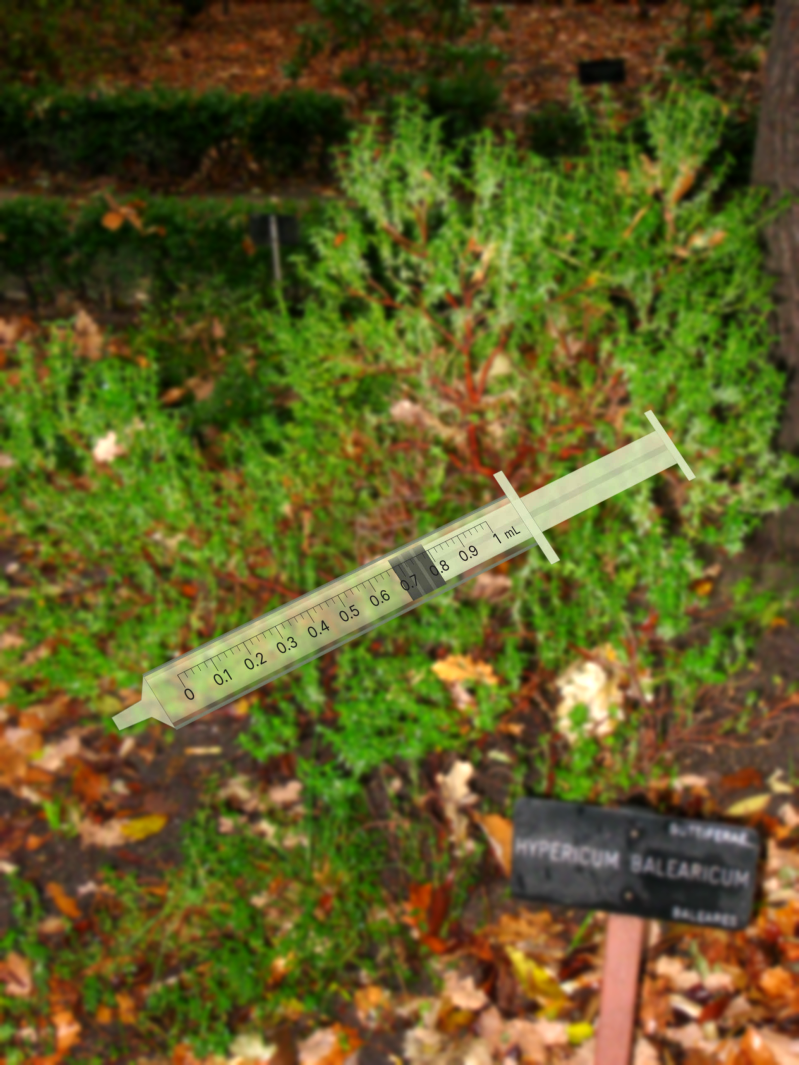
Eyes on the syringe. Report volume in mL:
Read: 0.68 mL
